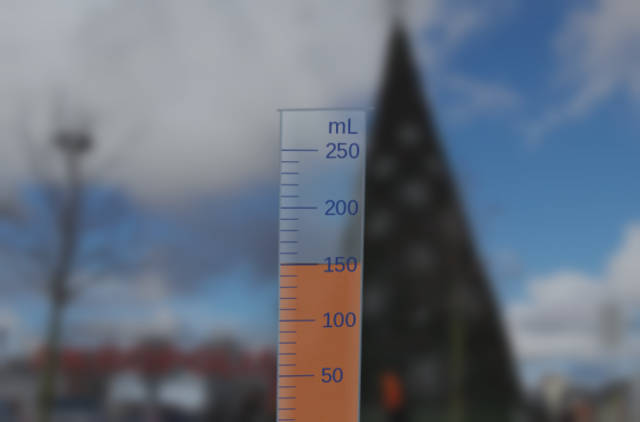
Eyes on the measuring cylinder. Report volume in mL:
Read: 150 mL
